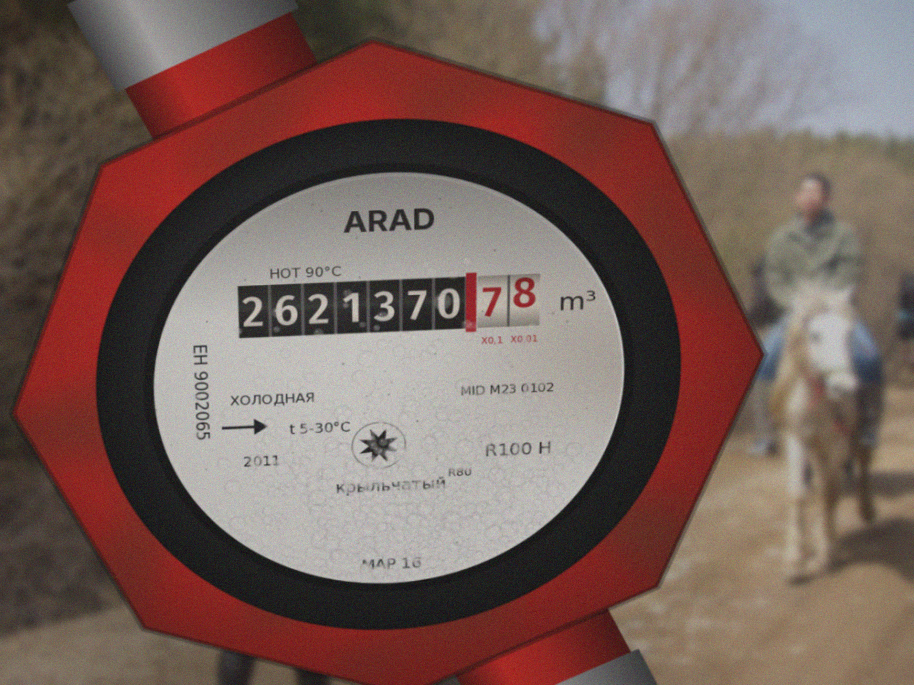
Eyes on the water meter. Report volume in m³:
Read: 2621370.78 m³
